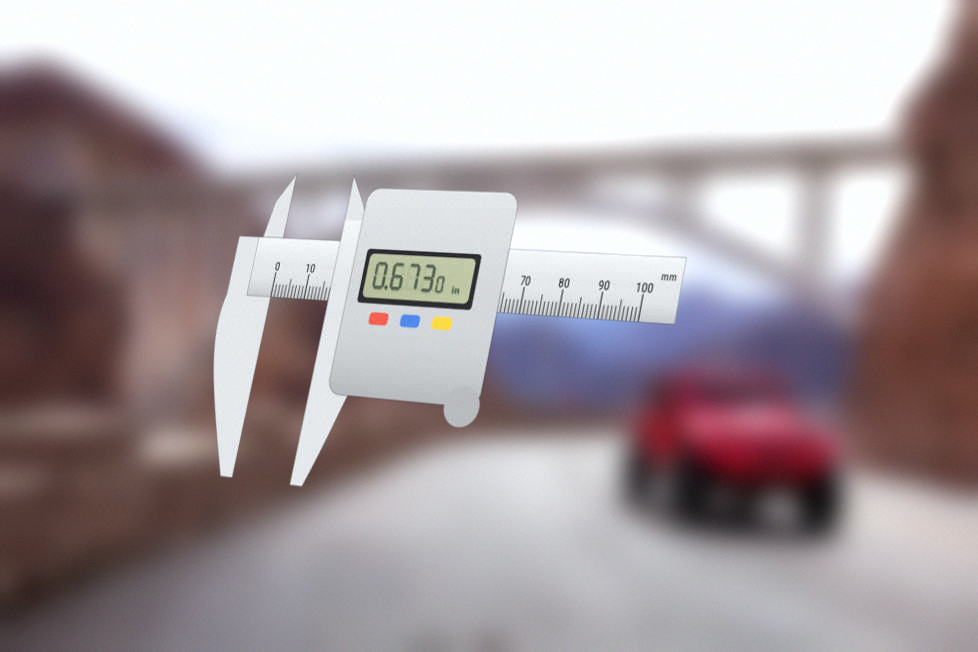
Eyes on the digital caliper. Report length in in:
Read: 0.6730 in
